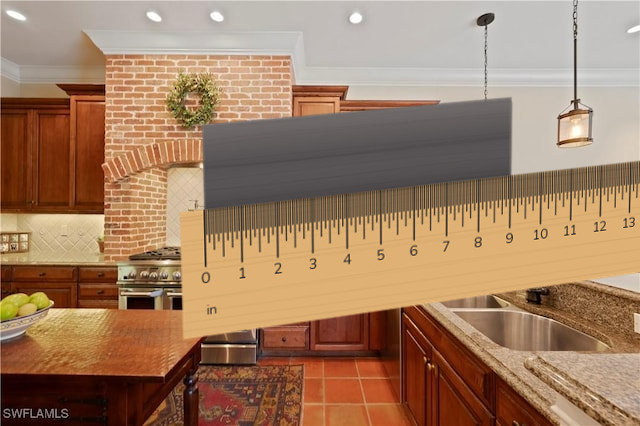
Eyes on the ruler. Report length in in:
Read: 9 in
